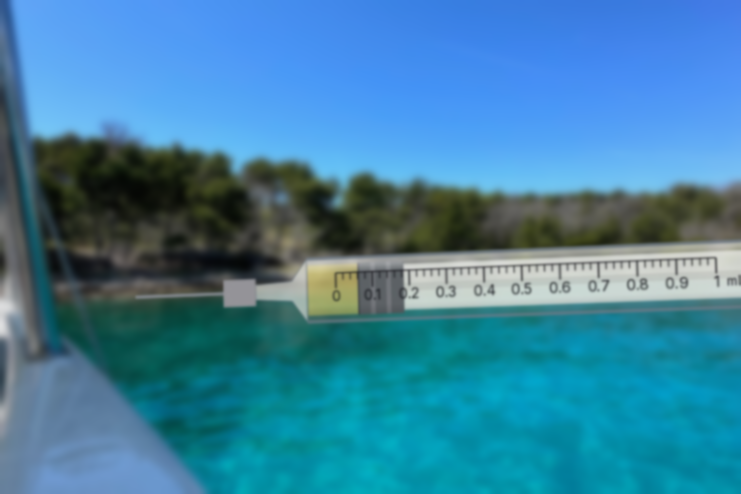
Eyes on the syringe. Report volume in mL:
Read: 0.06 mL
